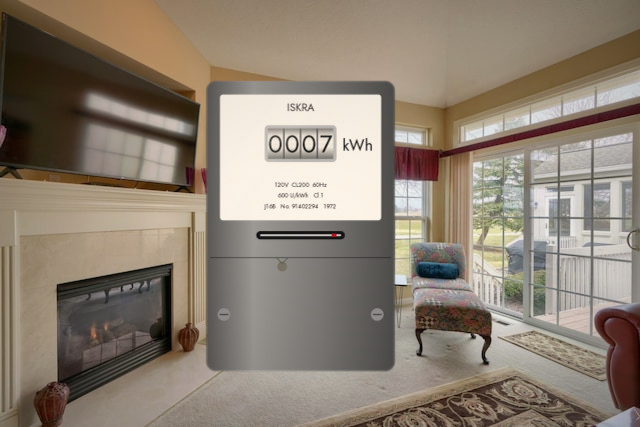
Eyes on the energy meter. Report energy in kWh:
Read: 7 kWh
